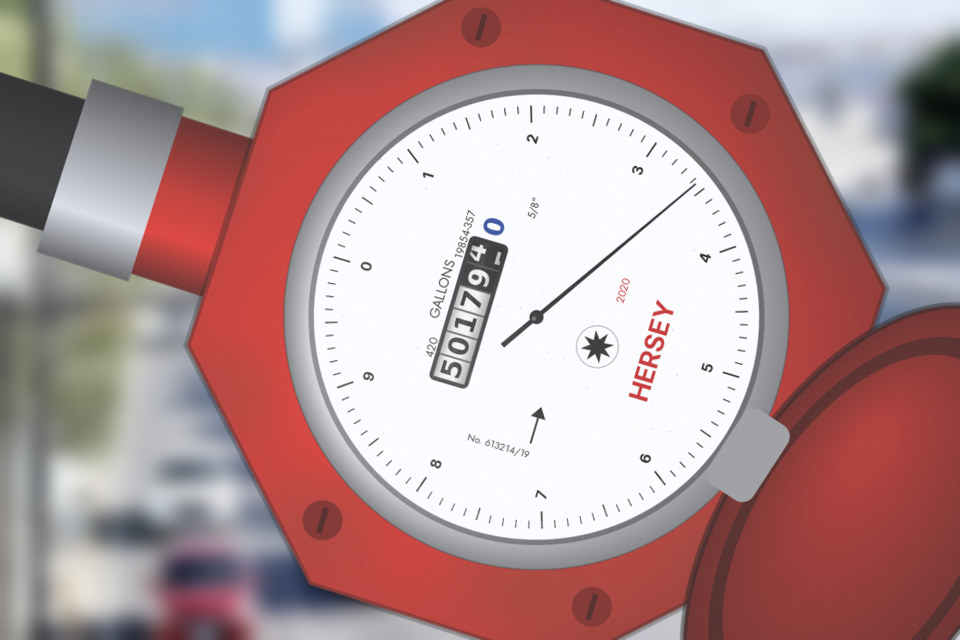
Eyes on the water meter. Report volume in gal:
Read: 5017943.4 gal
